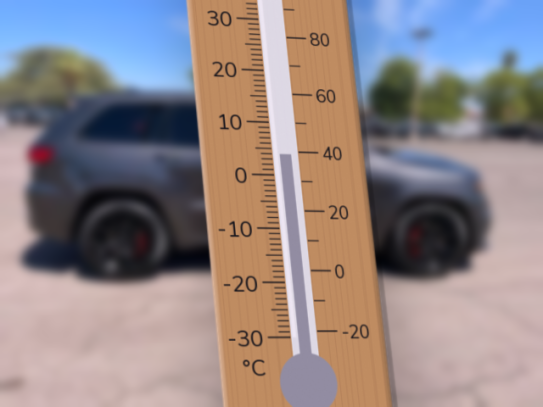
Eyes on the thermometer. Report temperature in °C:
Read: 4 °C
